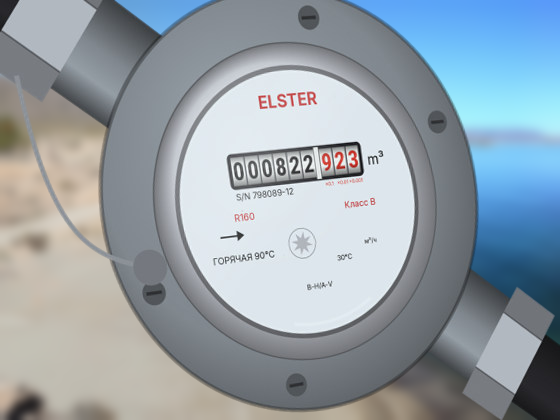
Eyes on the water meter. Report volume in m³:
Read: 822.923 m³
